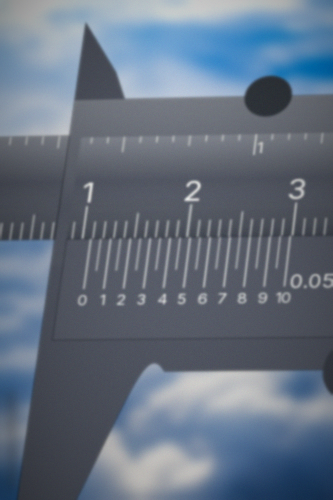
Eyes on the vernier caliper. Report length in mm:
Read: 10.8 mm
